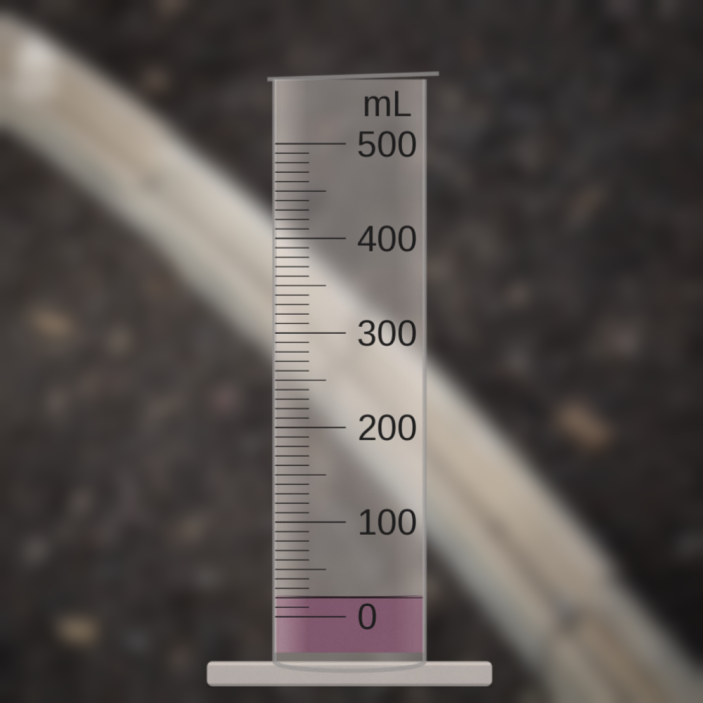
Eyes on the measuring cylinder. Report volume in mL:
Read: 20 mL
